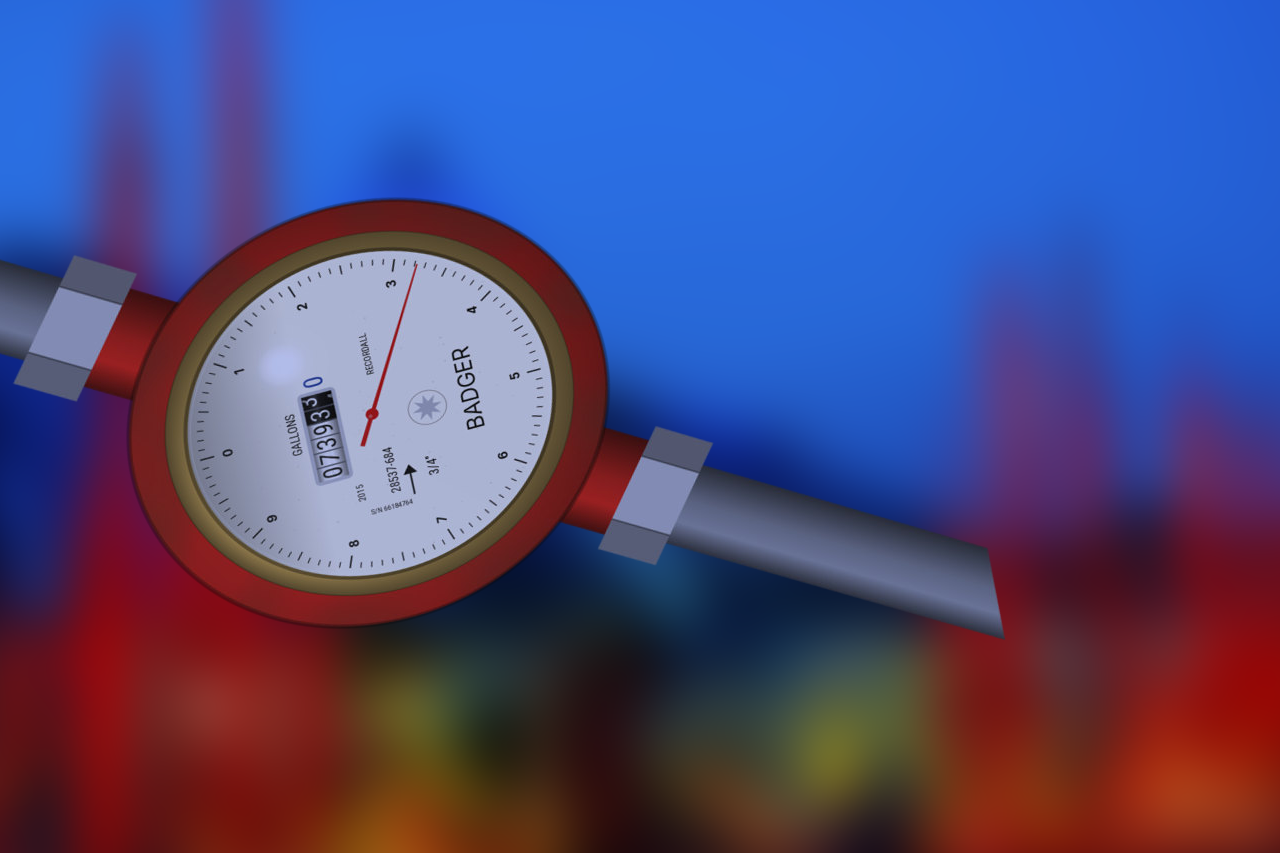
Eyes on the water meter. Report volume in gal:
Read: 739333.2 gal
